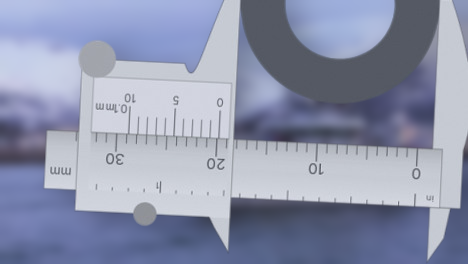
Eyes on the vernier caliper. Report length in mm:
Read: 19.8 mm
